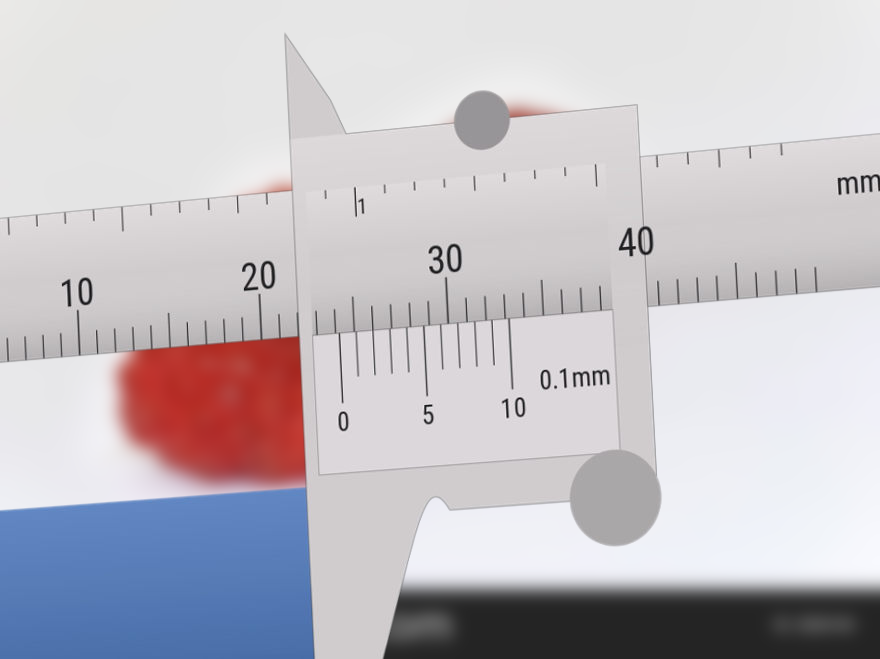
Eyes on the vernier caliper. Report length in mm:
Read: 24.2 mm
